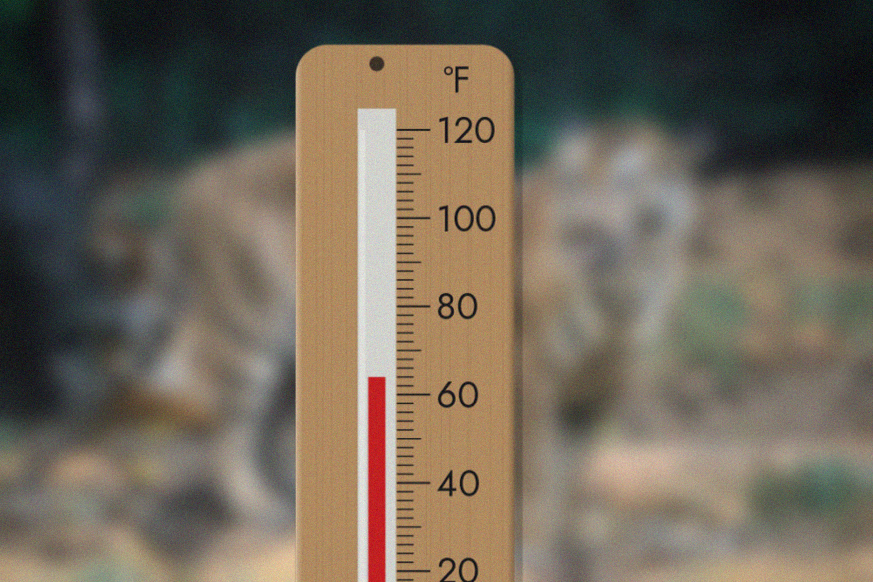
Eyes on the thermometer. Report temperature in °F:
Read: 64 °F
